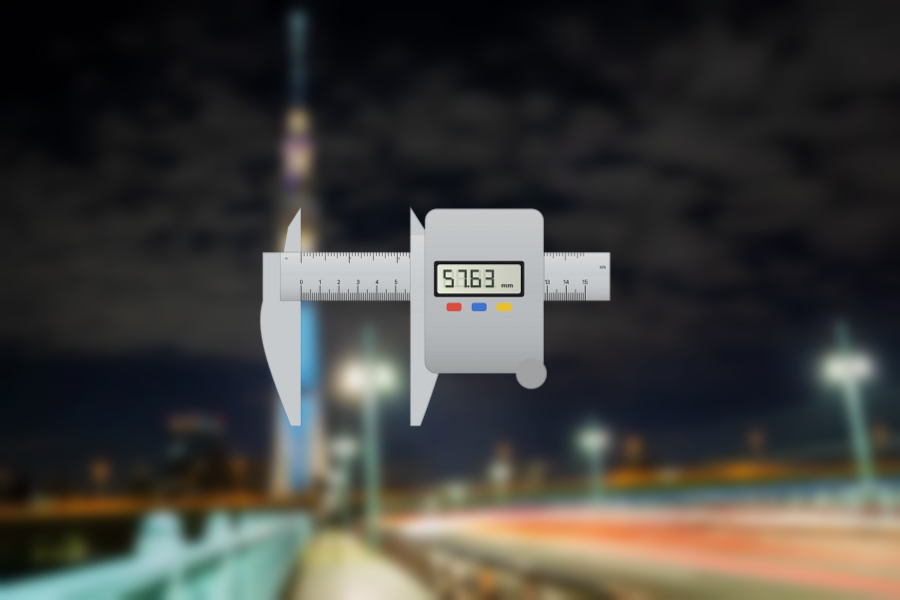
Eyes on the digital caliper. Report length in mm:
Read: 57.63 mm
